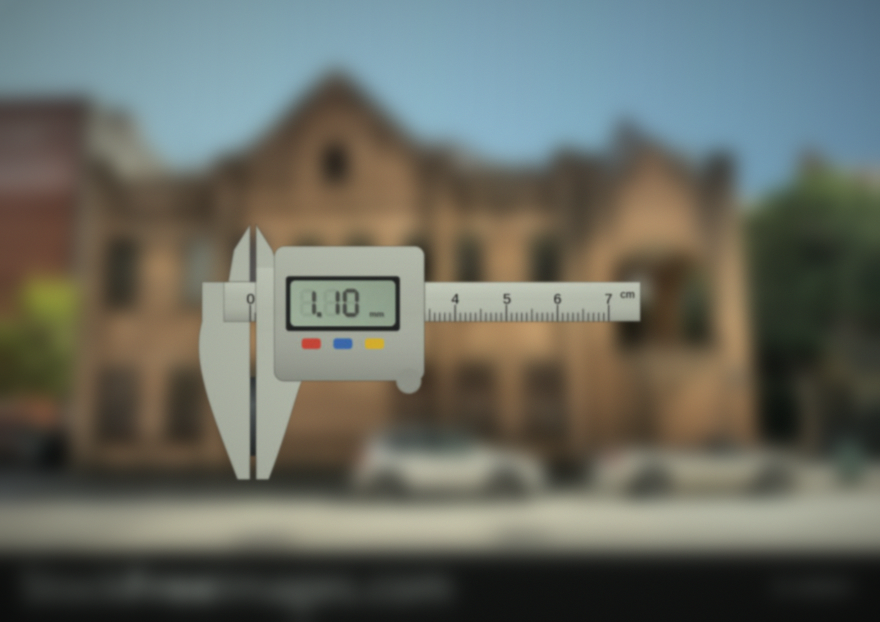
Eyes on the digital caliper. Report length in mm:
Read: 1.10 mm
